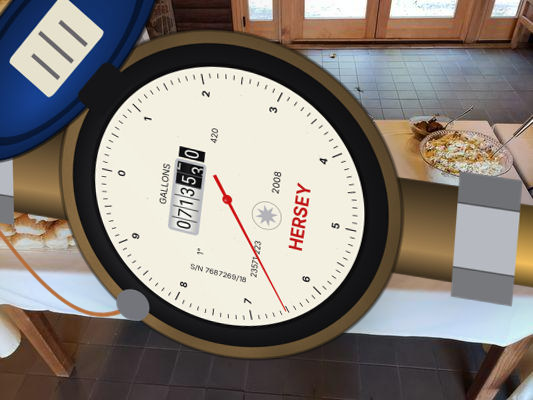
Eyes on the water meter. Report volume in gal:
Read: 713526.5 gal
